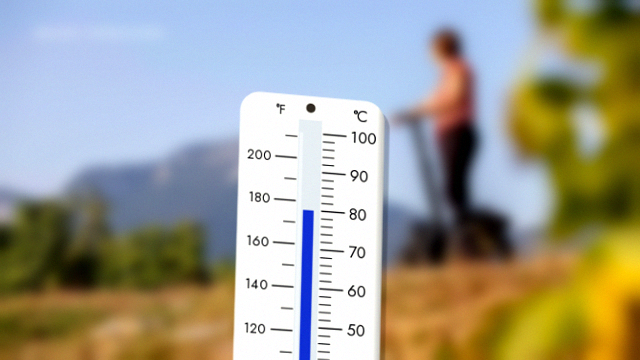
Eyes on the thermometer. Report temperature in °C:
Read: 80 °C
